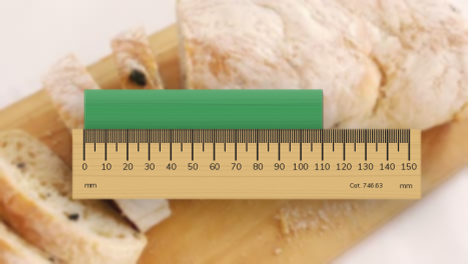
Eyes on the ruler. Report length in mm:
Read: 110 mm
